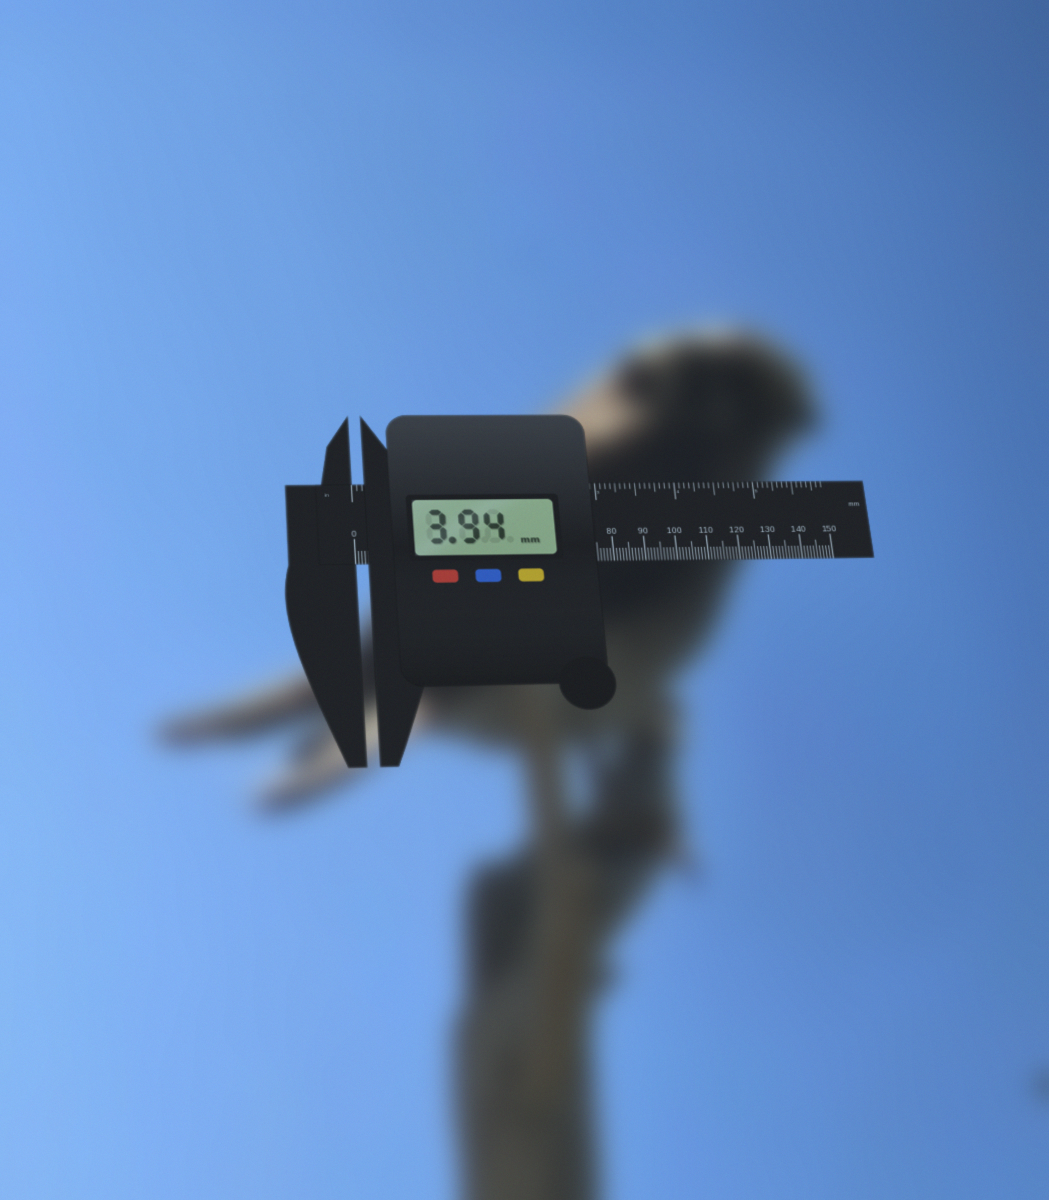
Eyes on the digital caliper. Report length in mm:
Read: 3.94 mm
